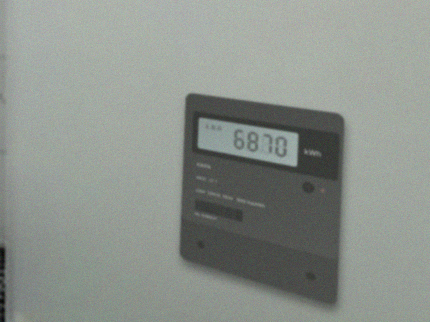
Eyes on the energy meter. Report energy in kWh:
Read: 6870 kWh
